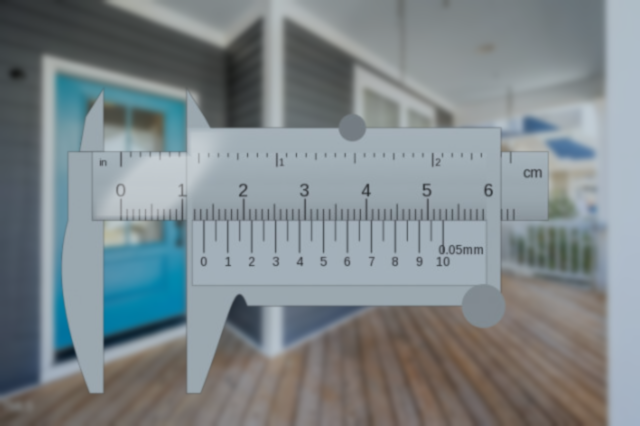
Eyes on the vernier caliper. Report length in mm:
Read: 13.5 mm
